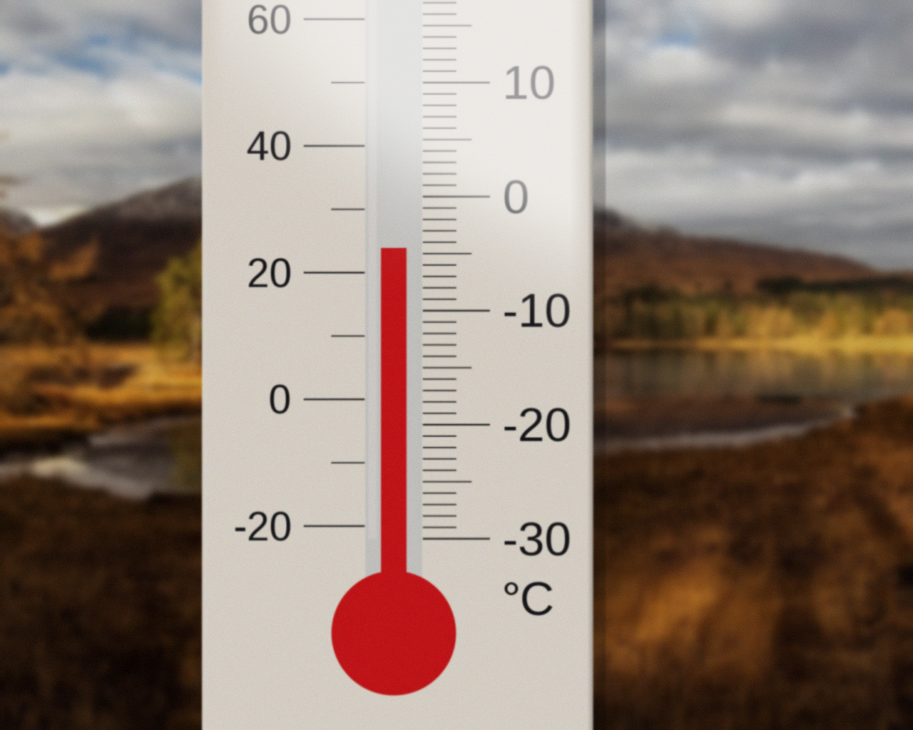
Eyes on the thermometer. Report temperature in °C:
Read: -4.5 °C
